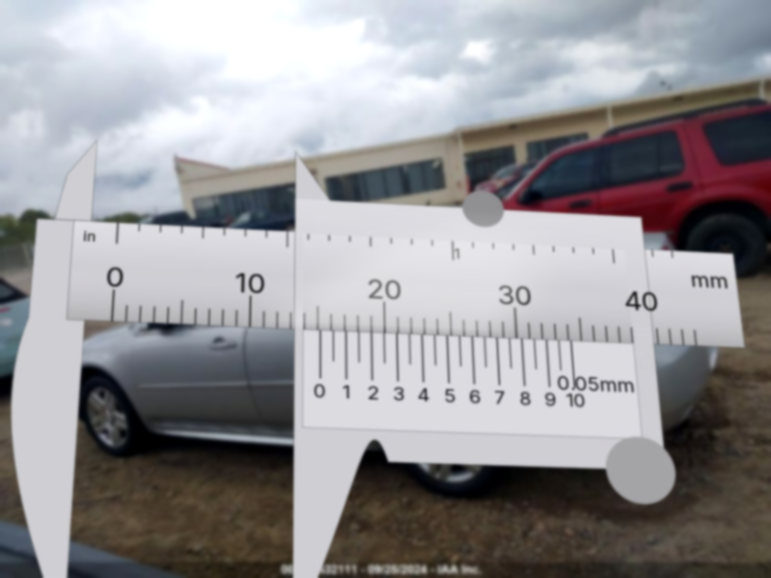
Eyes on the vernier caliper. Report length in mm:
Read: 15.2 mm
